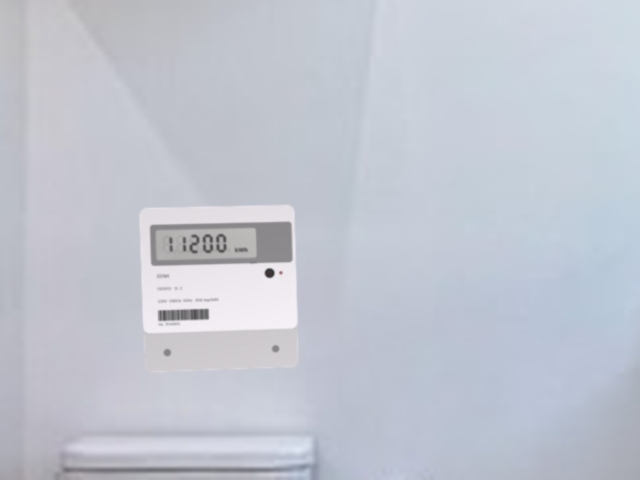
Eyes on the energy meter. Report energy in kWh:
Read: 11200 kWh
